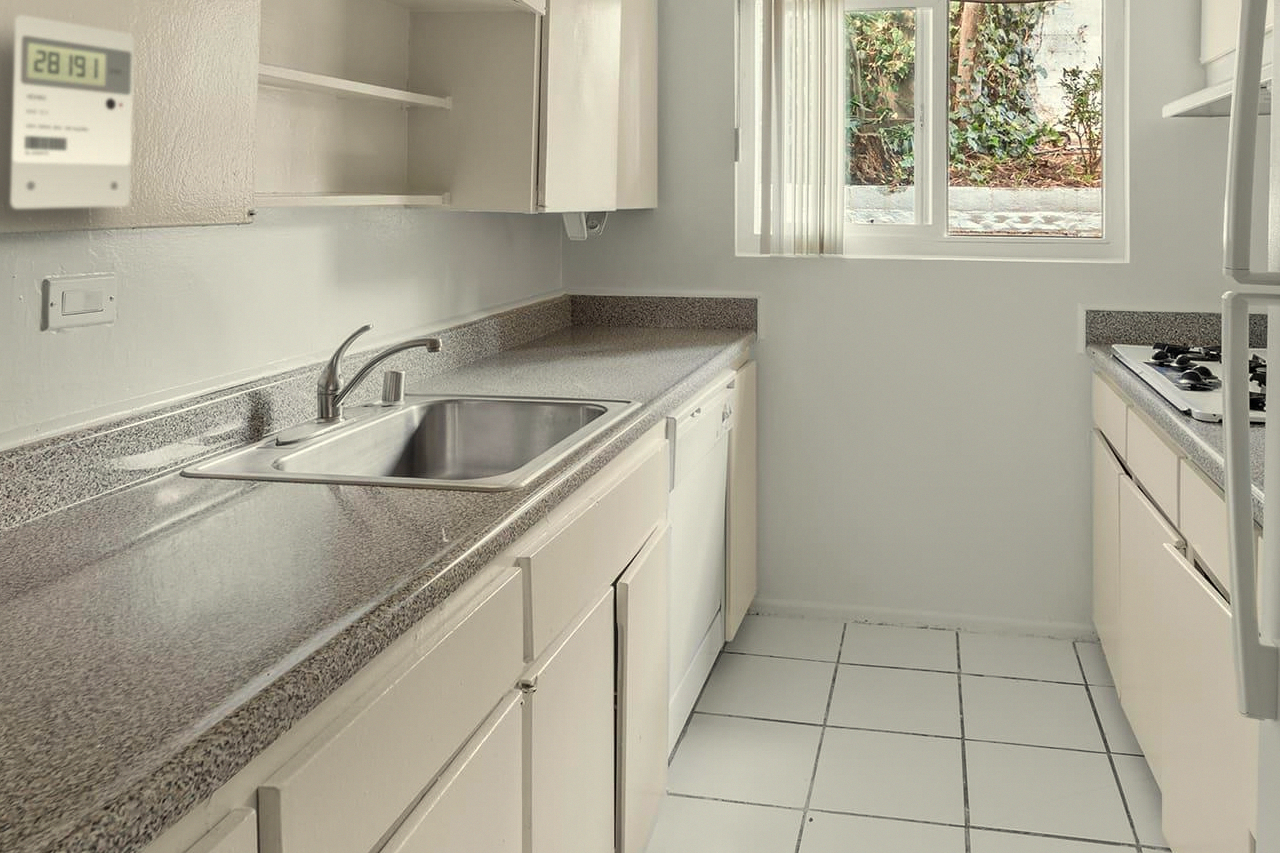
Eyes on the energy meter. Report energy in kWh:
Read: 28191 kWh
